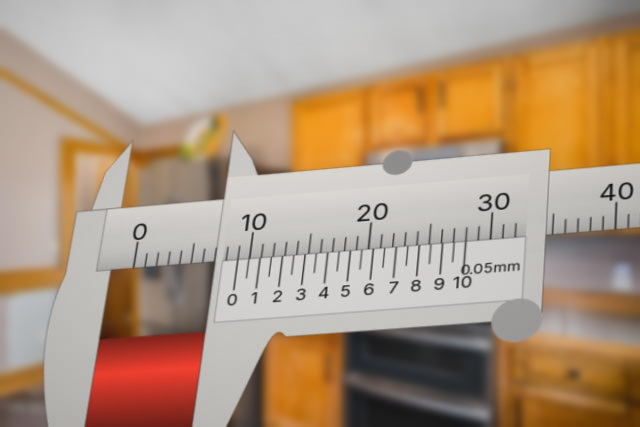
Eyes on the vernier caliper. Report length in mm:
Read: 9.0 mm
